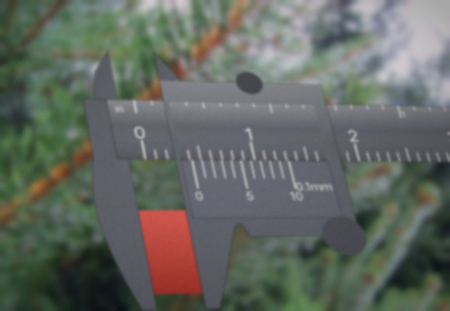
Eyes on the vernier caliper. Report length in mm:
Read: 4.2 mm
